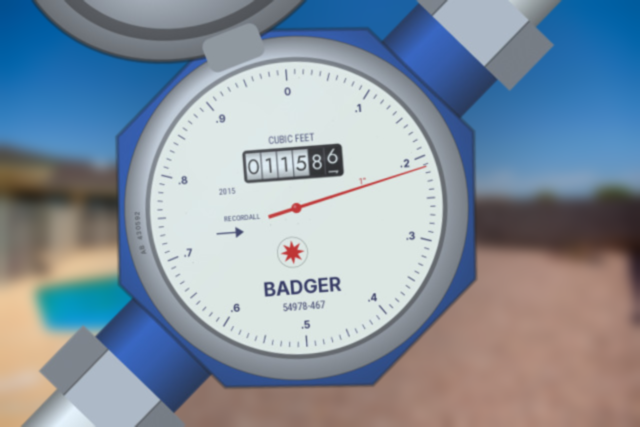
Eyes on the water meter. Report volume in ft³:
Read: 11586.21 ft³
